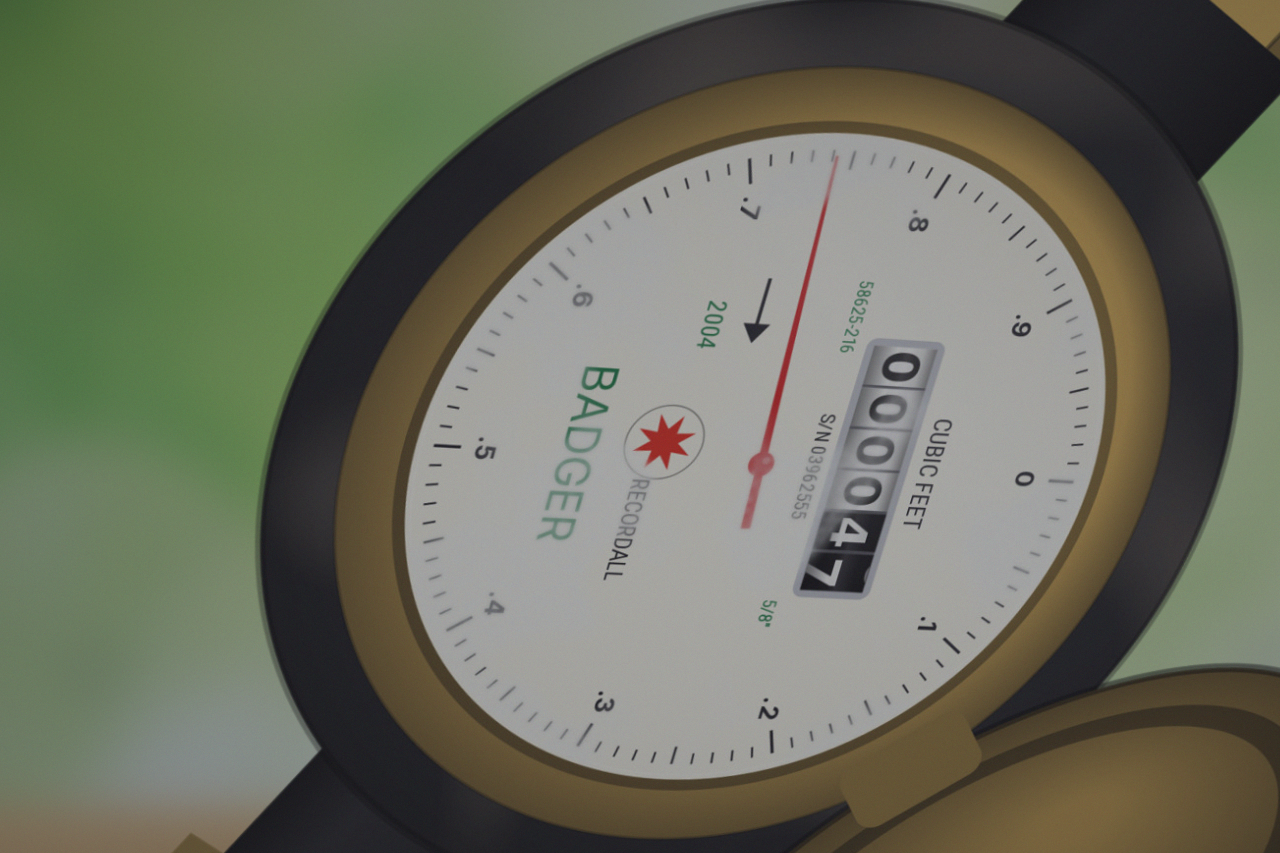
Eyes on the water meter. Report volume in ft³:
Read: 46.74 ft³
